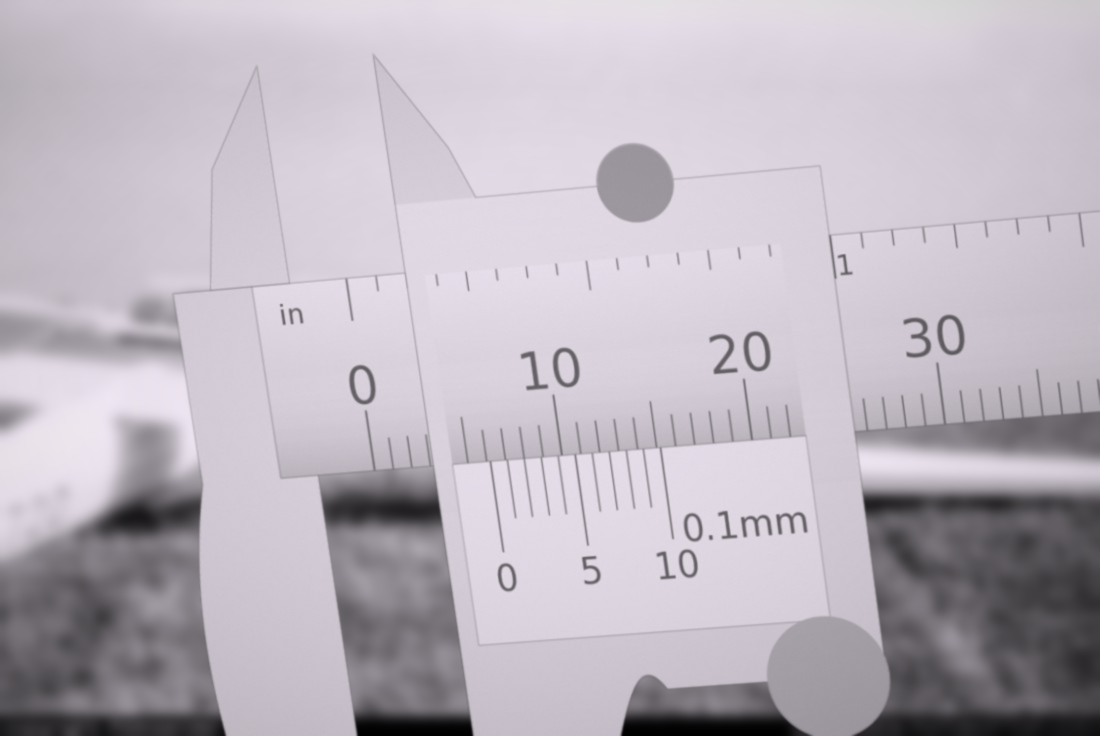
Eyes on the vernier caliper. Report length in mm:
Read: 6.2 mm
